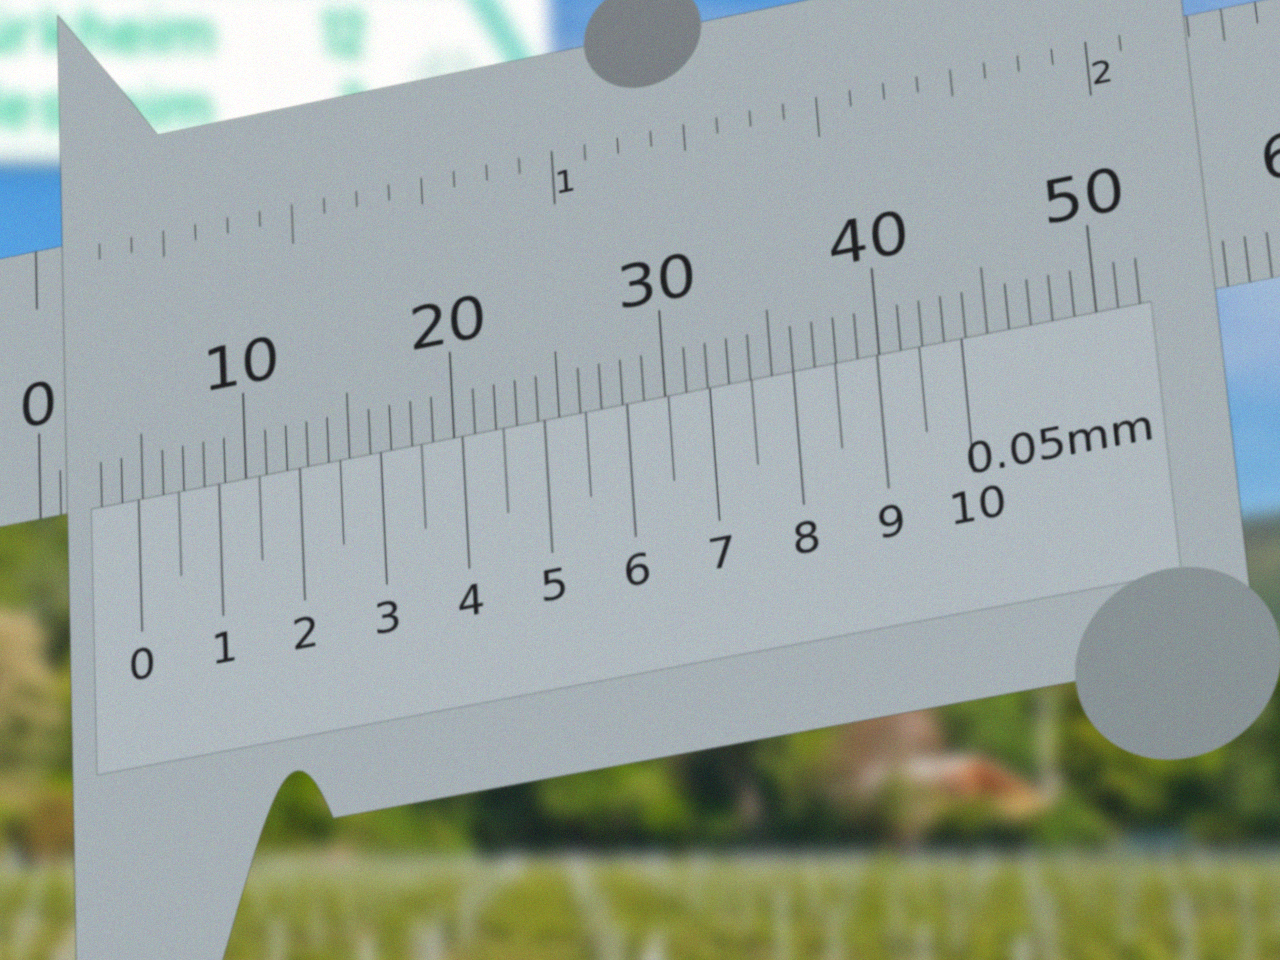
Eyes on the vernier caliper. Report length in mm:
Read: 4.8 mm
